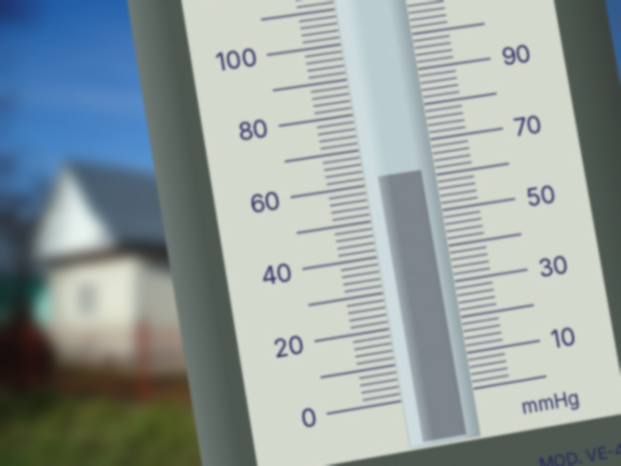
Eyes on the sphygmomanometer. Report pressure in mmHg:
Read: 62 mmHg
